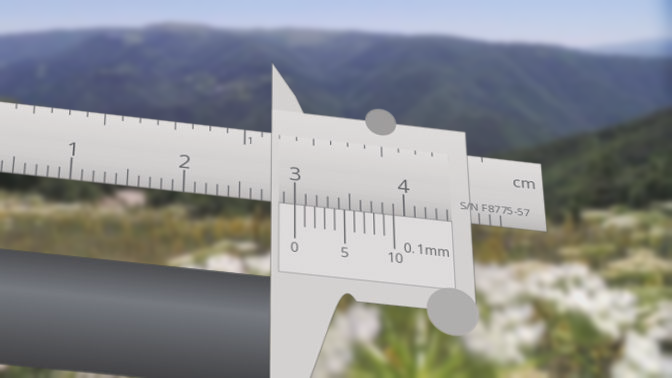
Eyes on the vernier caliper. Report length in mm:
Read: 30.0 mm
